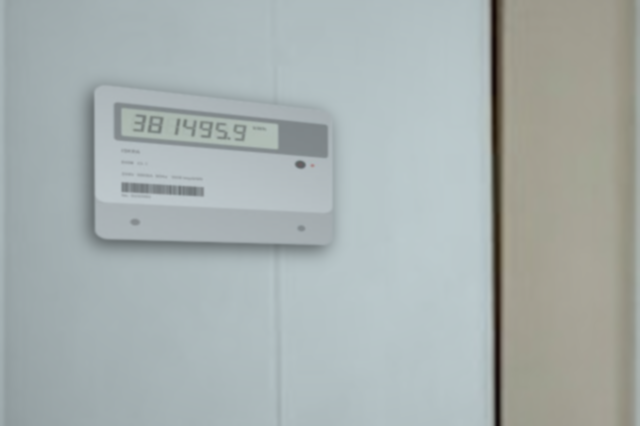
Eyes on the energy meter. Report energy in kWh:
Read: 381495.9 kWh
